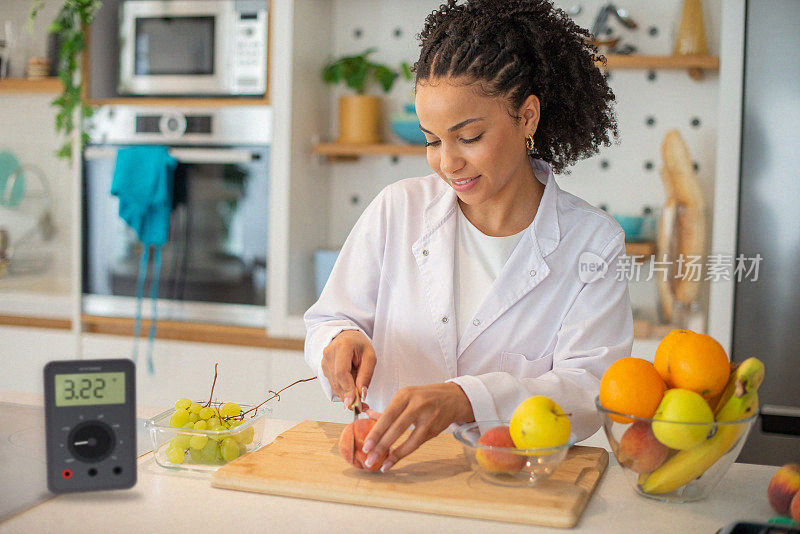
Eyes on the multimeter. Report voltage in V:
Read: 3.22 V
